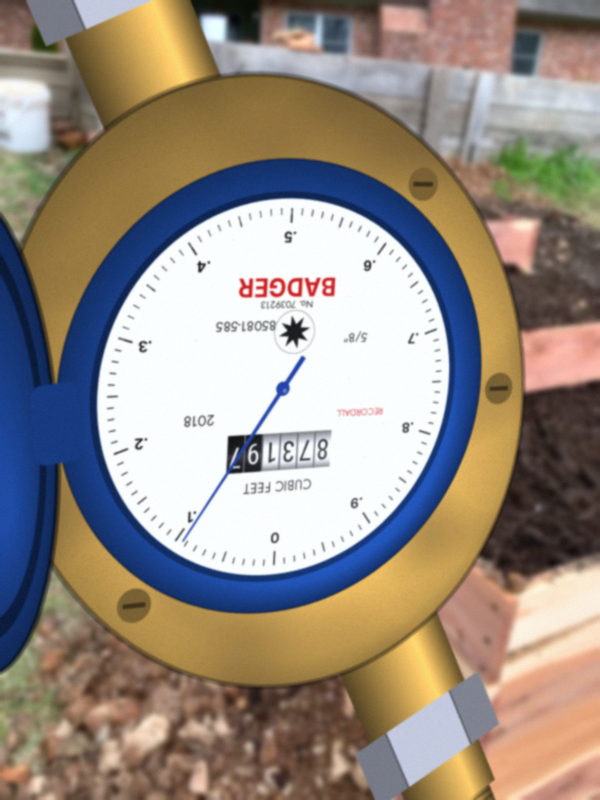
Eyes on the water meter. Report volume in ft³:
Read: 873197.09 ft³
